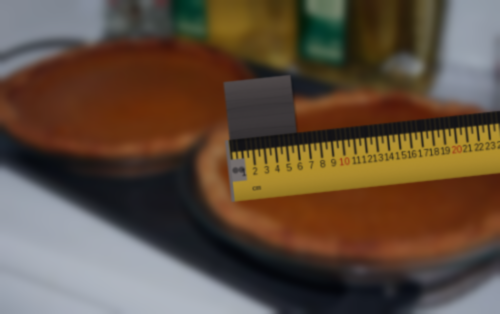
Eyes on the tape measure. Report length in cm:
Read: 6 cm
